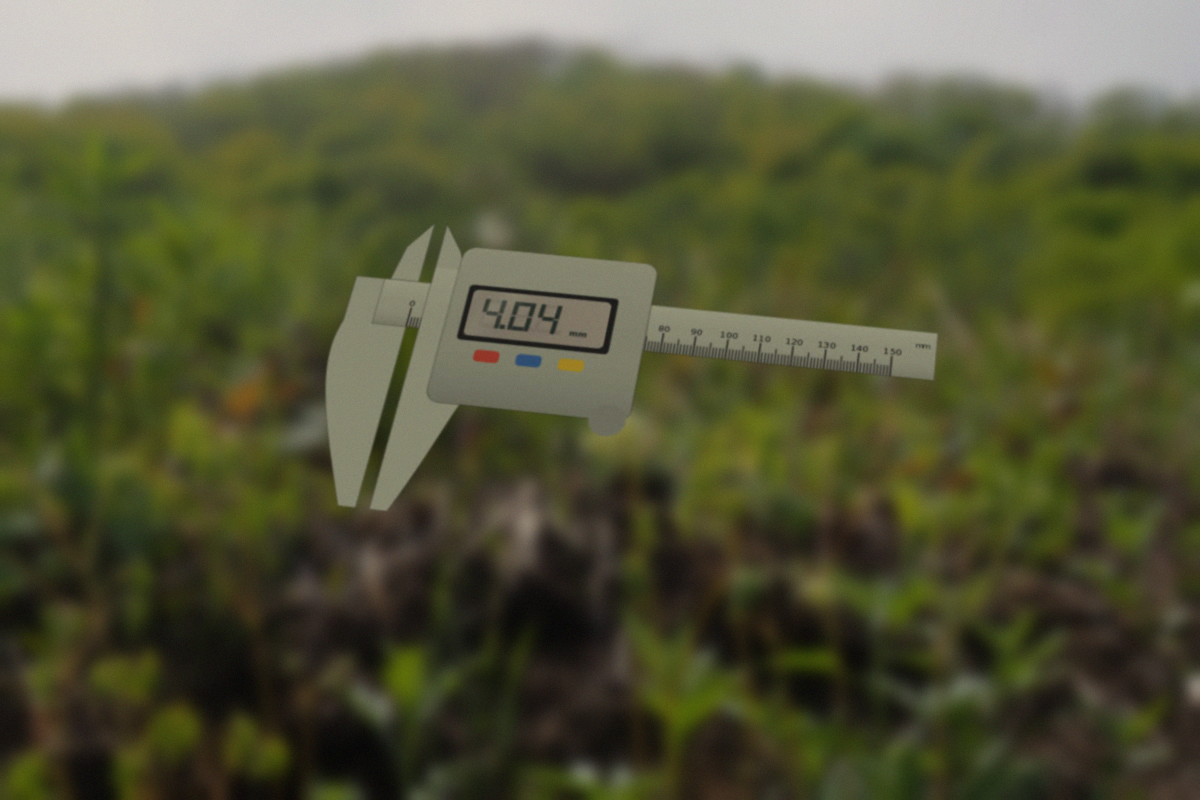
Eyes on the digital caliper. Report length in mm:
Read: 4.04 mm
